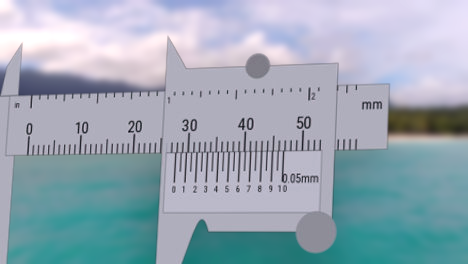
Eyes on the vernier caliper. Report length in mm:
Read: 27.8 mm
